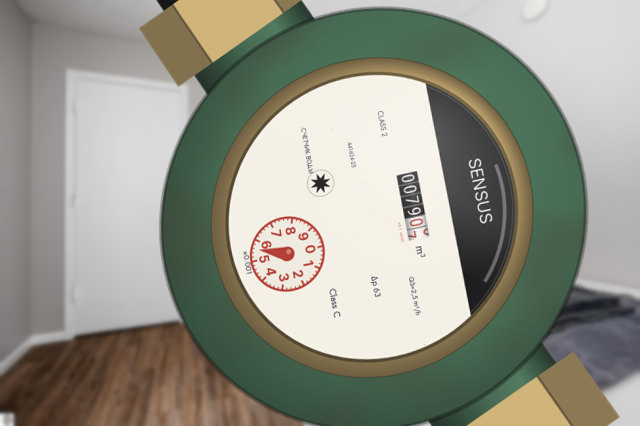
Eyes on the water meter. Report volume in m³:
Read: 79.065 m³
